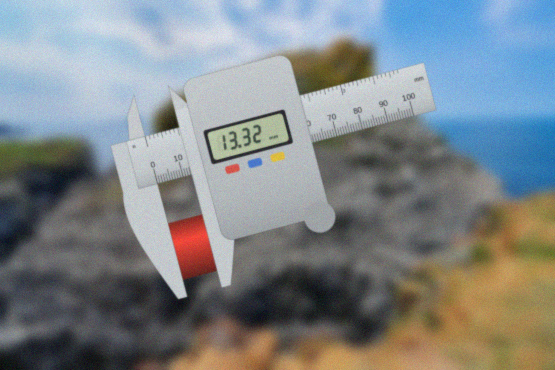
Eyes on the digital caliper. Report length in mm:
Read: 13.32 mm
